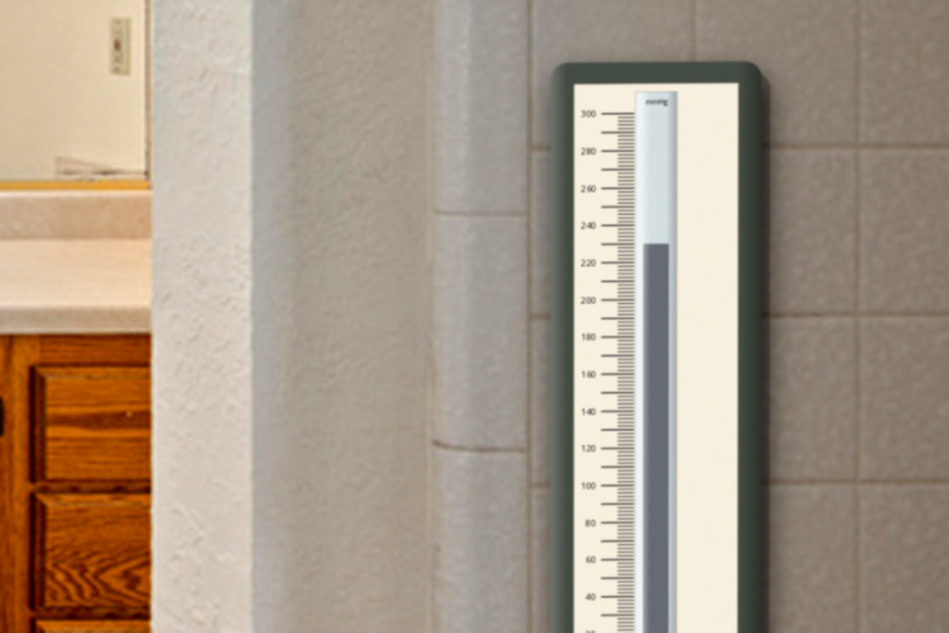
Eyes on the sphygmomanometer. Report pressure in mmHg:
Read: 230 mmHg
